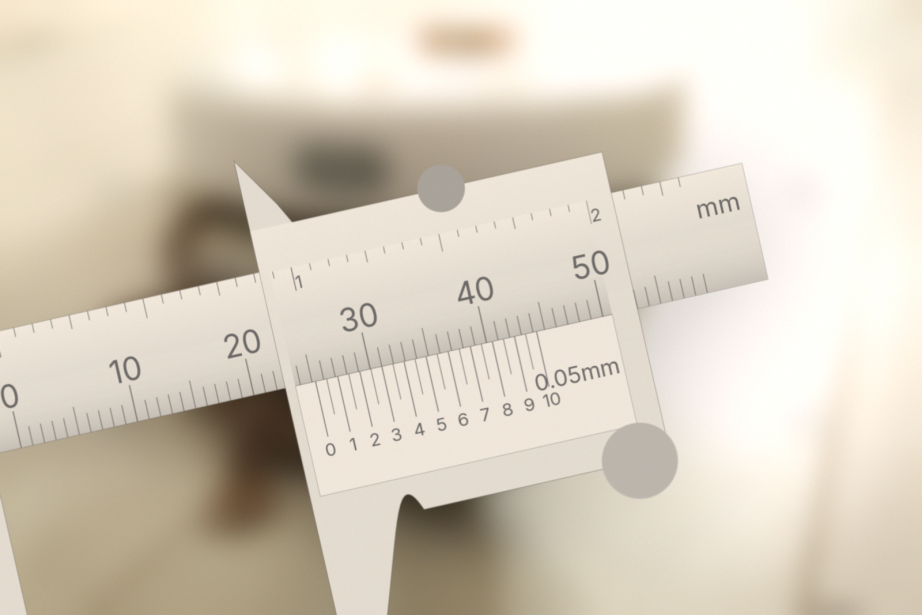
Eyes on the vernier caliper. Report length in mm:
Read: 25.3 mm
